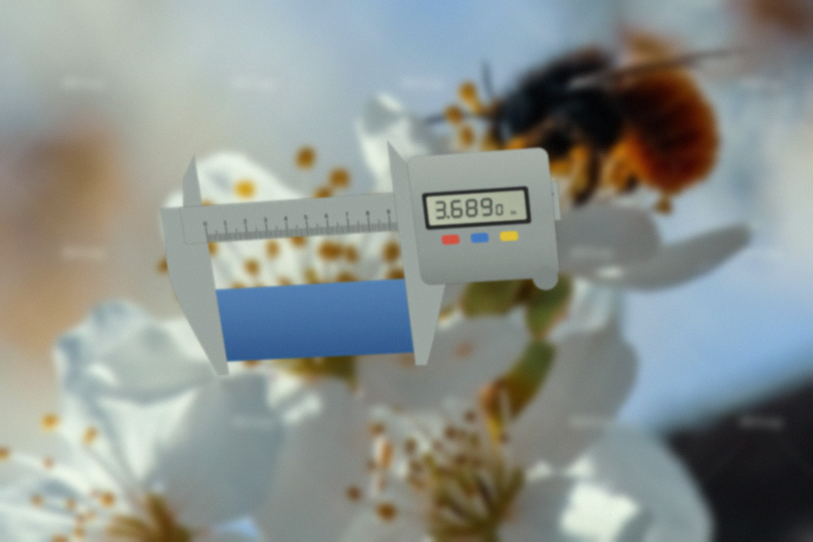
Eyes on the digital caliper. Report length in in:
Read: 3.6890 in
